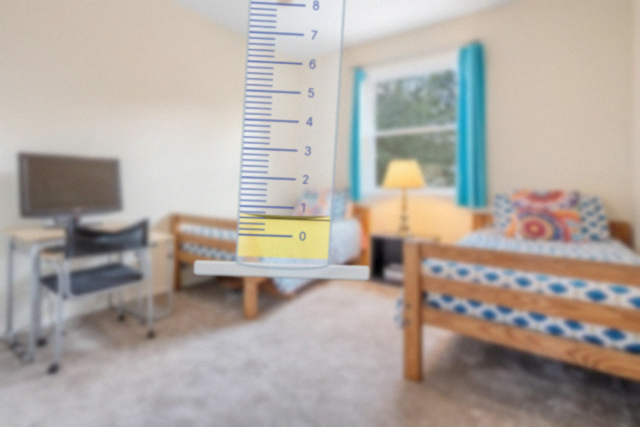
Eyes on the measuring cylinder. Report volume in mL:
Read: 0.6 mL
